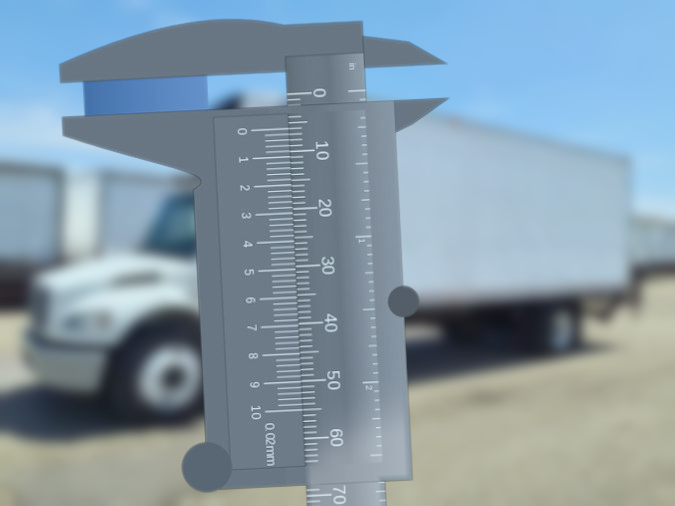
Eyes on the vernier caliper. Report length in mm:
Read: 6.0 mm
